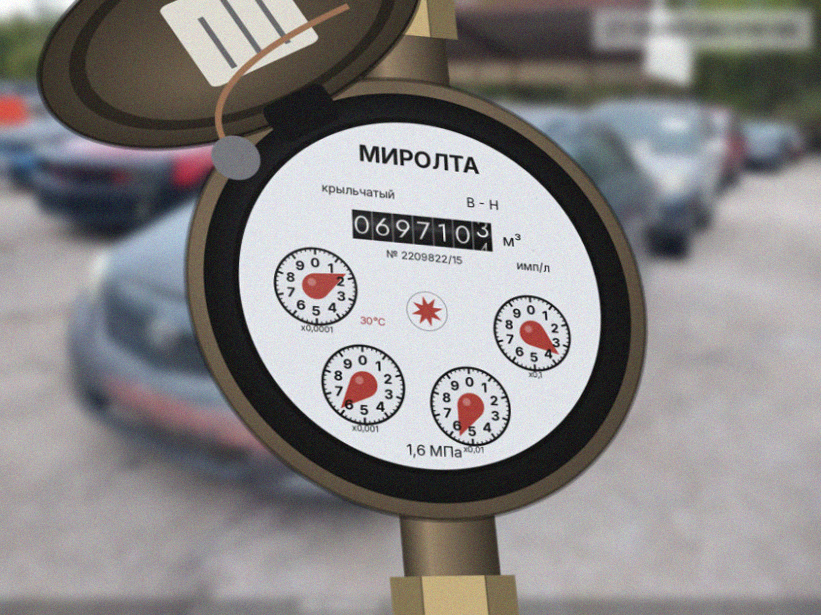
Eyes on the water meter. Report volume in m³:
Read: 697103.3561 m³
